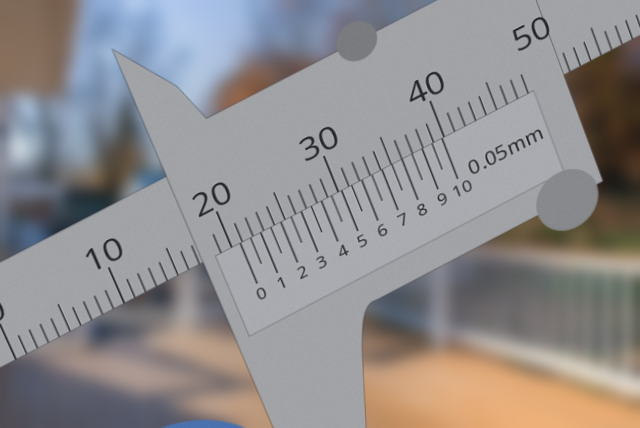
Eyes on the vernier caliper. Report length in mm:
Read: 20.8 mm
